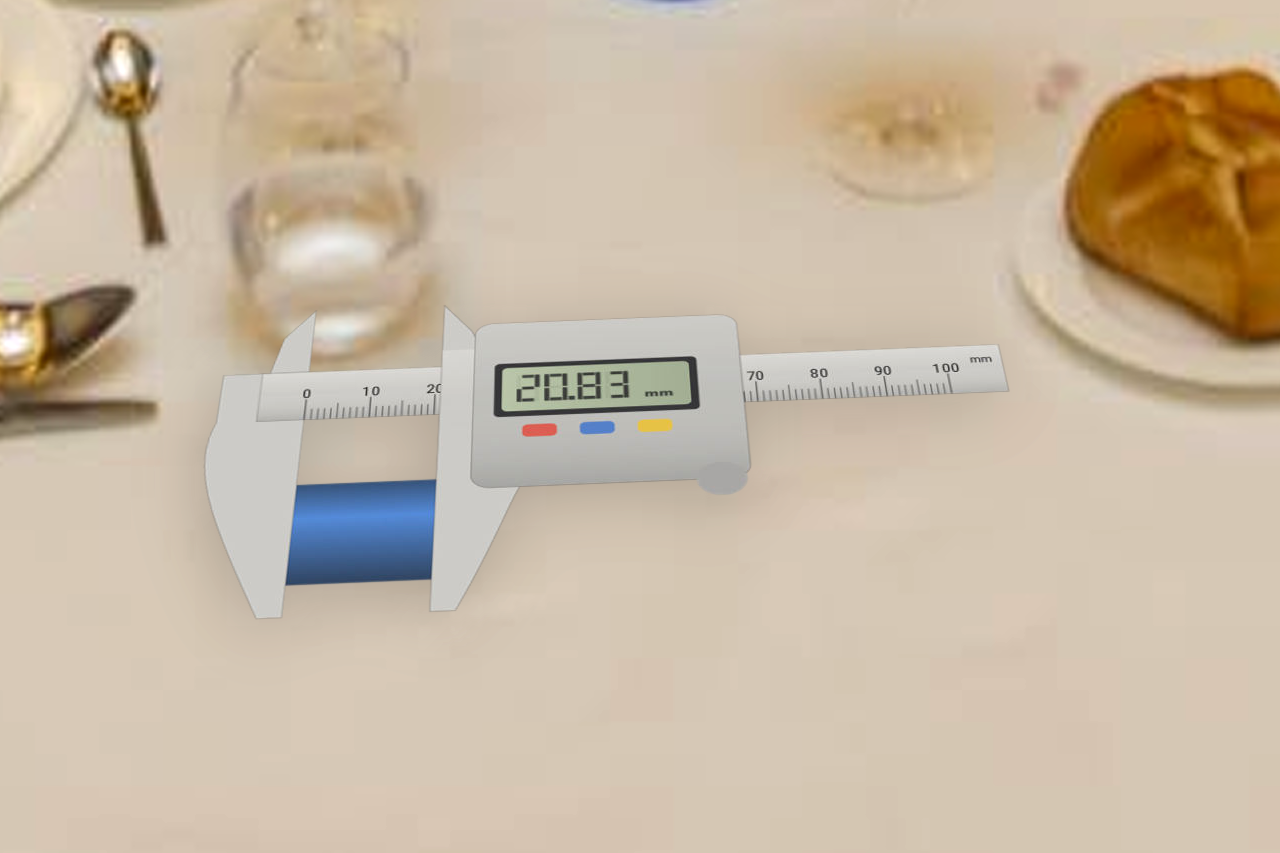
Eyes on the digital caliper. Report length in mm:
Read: 20.83 mm
